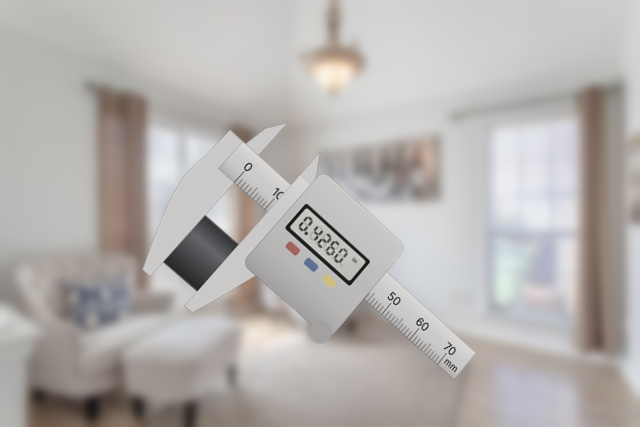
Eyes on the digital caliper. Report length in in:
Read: 0.4260 in
